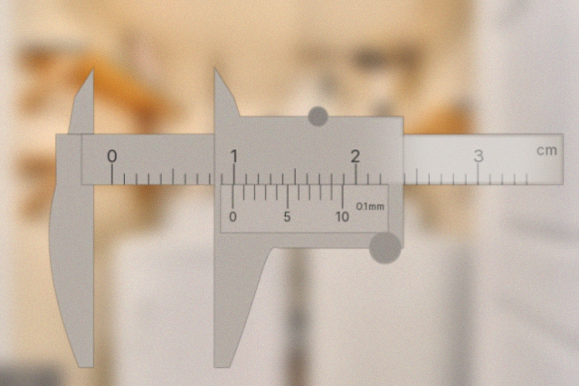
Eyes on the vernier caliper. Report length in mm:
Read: 9.9 mm
